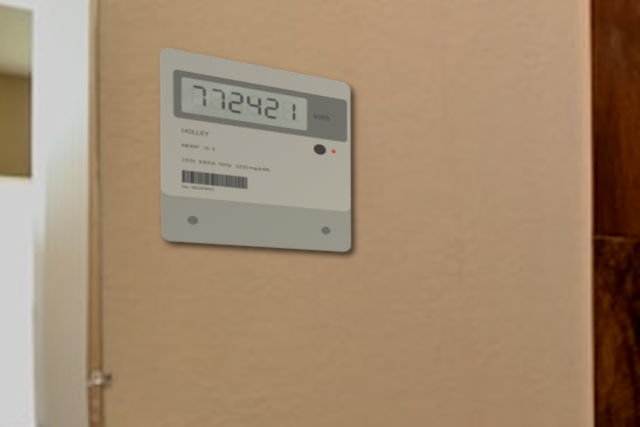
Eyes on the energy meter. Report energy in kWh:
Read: 772421 kWh
